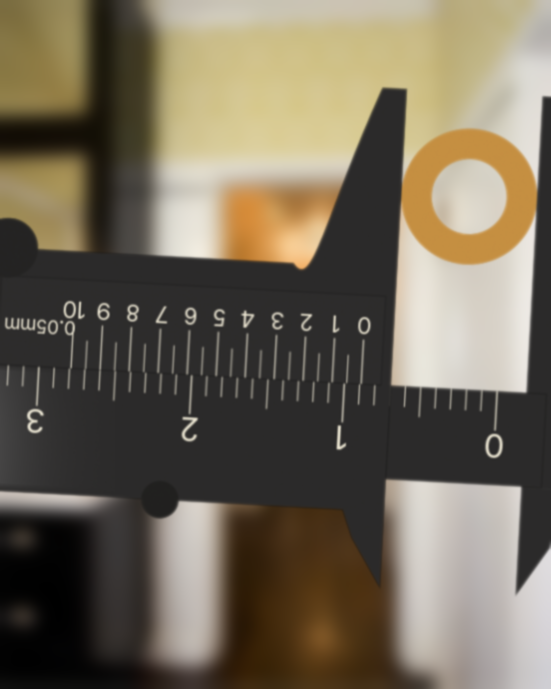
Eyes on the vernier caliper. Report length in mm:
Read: 8.9 mm
